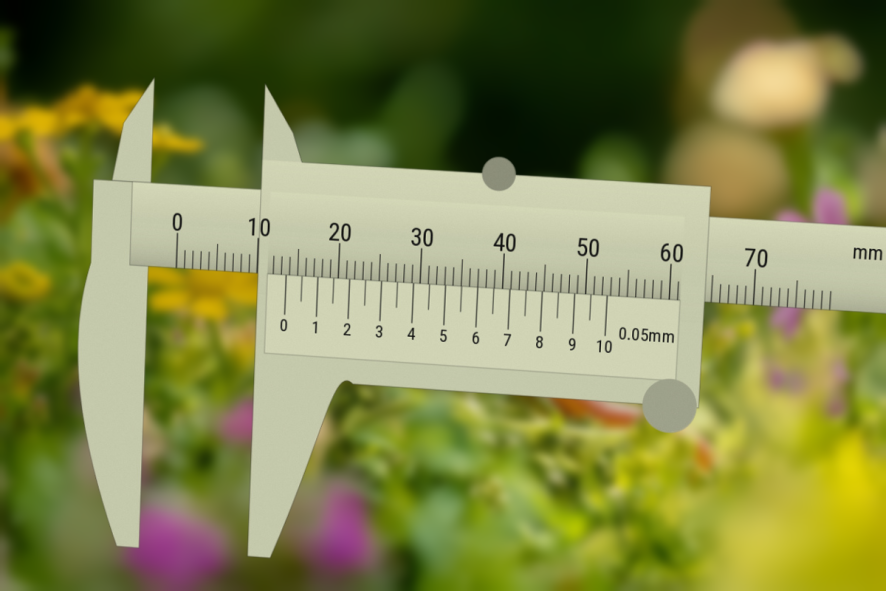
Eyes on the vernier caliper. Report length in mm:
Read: 13.6 mm
